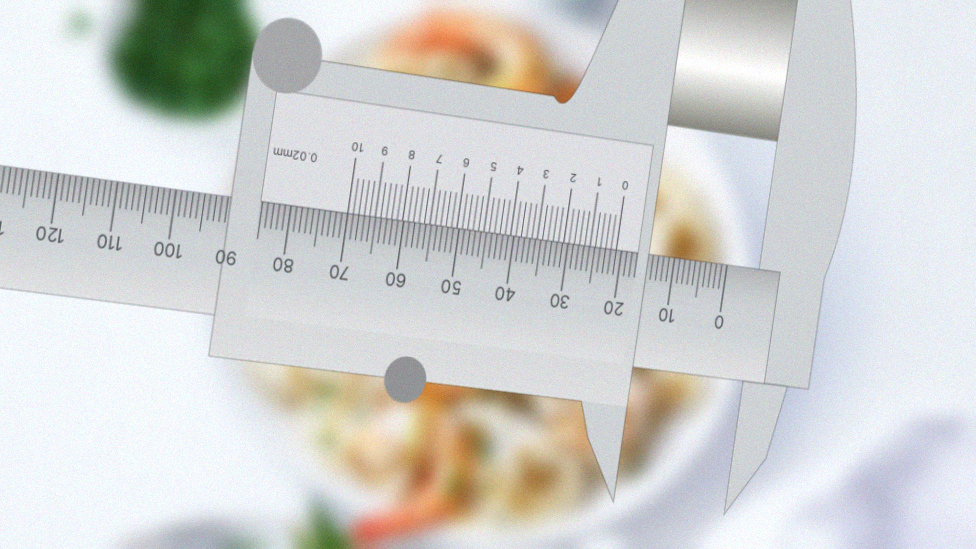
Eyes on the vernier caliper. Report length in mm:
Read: 21.0 mm
